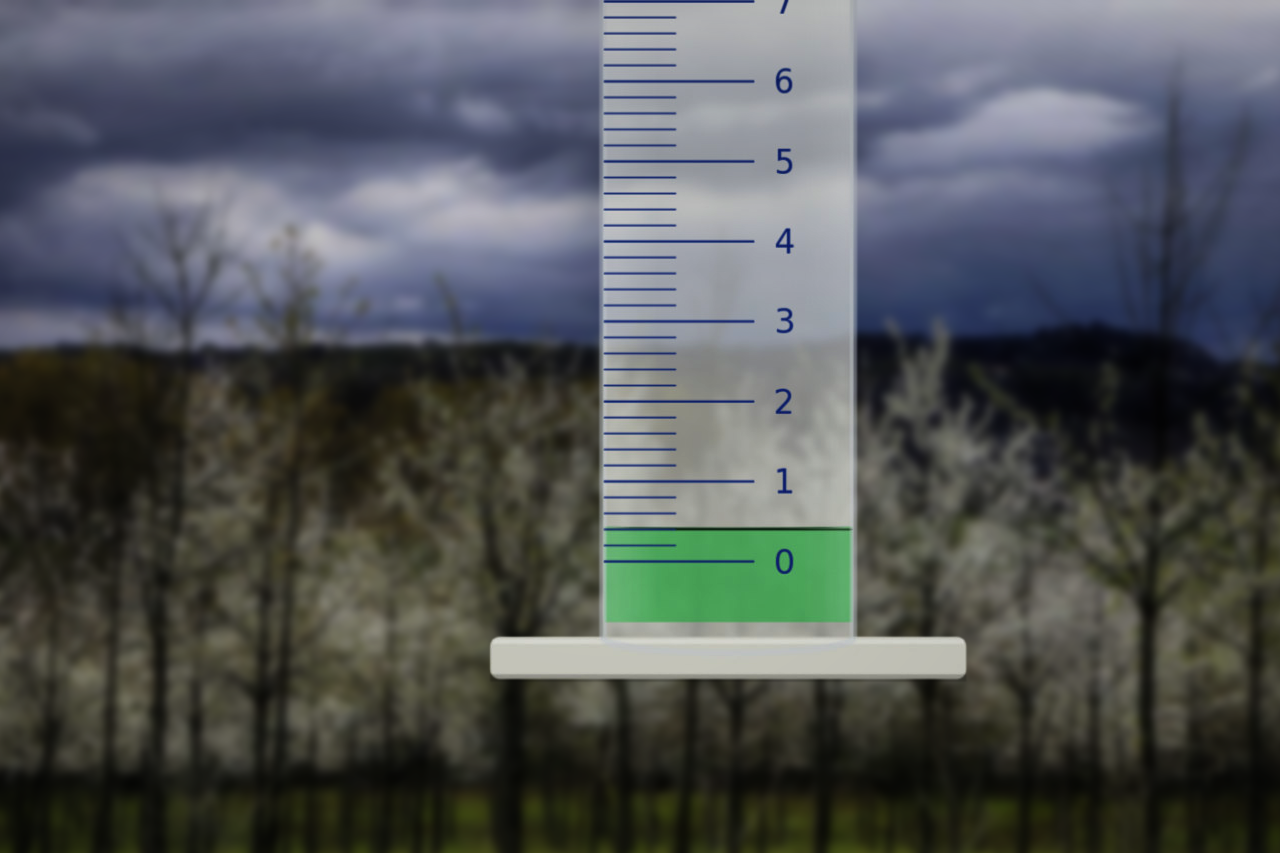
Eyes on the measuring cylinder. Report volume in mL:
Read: 0.4 mL
